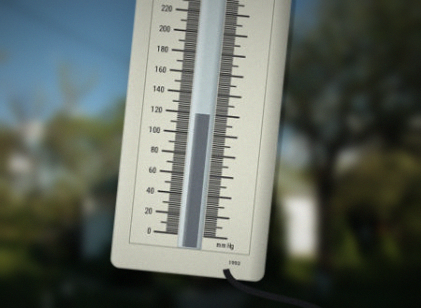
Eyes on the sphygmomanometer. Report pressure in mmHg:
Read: 120 mmHg
